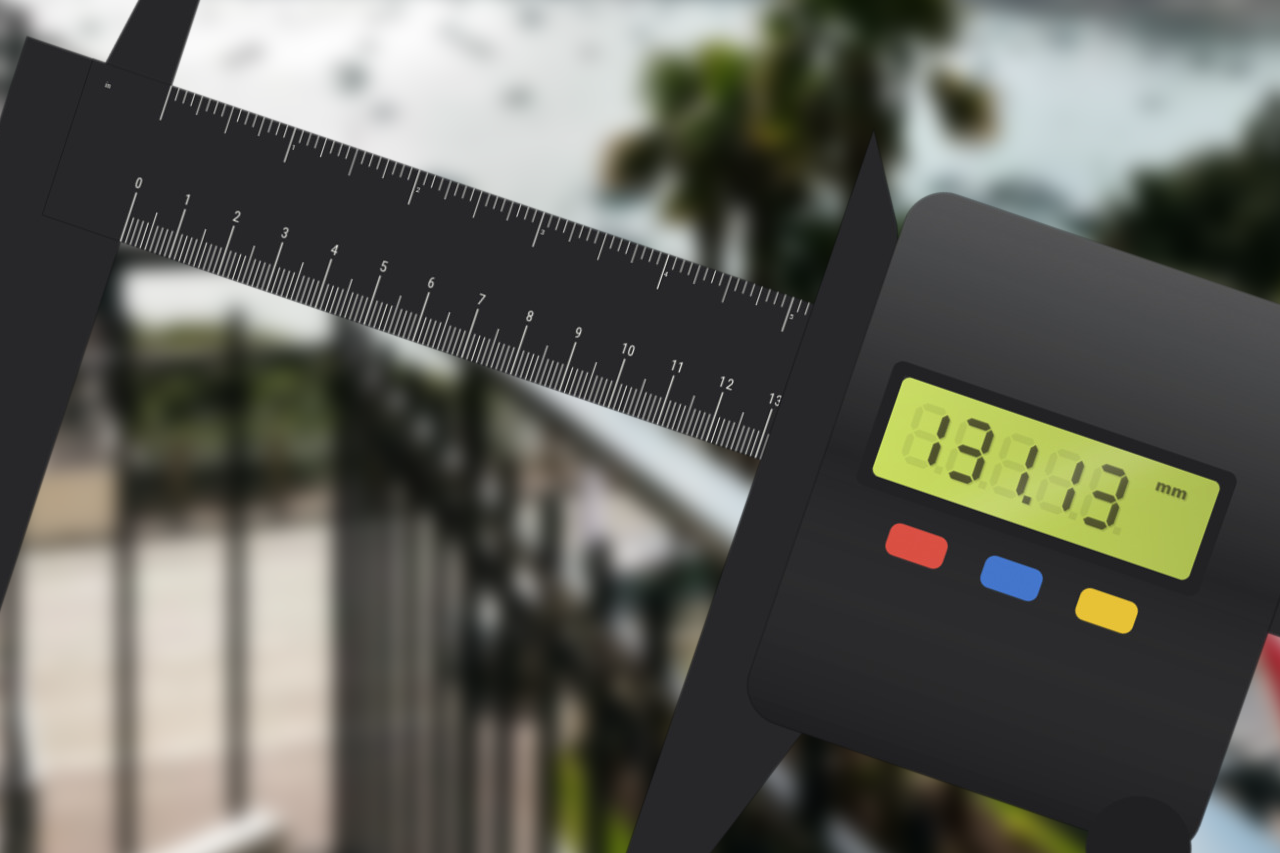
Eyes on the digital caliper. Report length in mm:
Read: 131.13 mm
